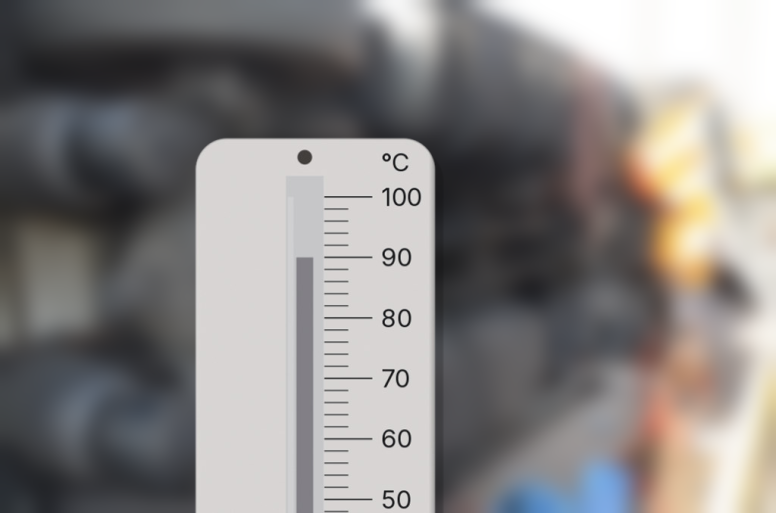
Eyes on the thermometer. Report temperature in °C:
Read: 90 °C
